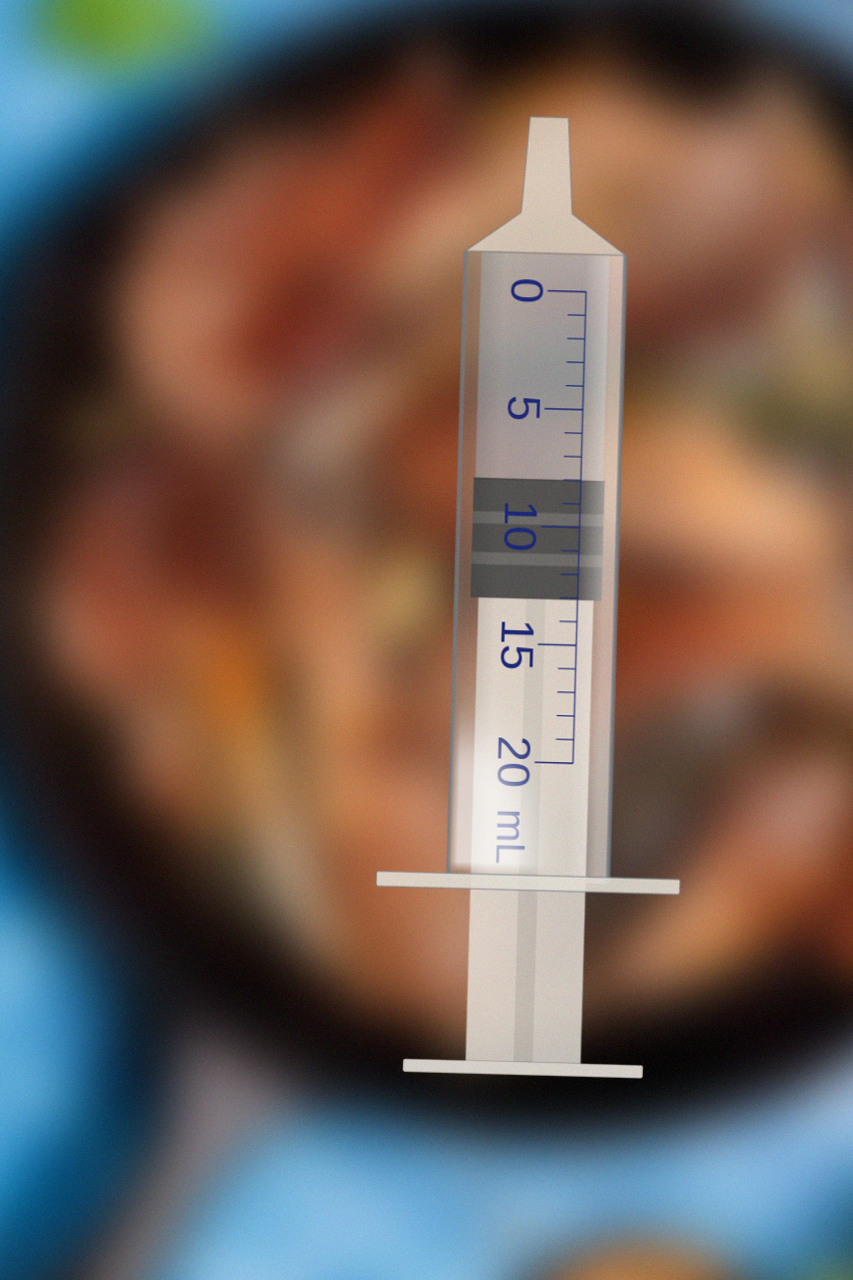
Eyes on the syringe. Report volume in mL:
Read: 8 mL
